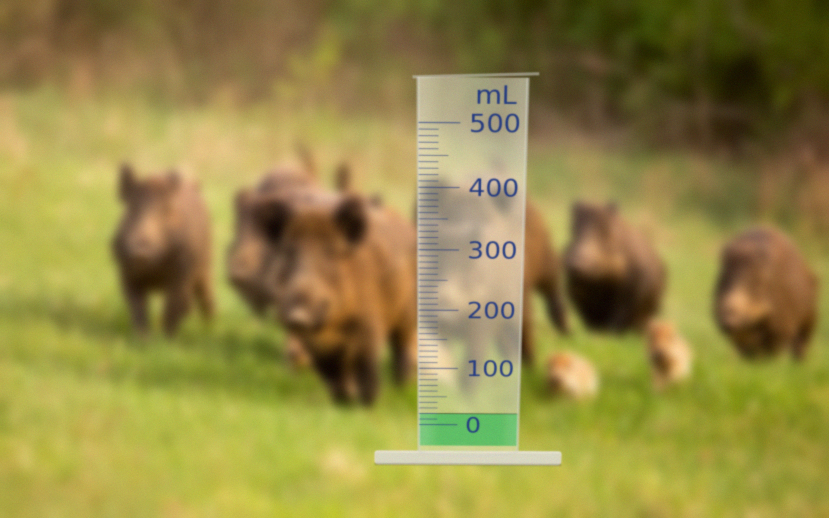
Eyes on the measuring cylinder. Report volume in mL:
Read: 20 mL
